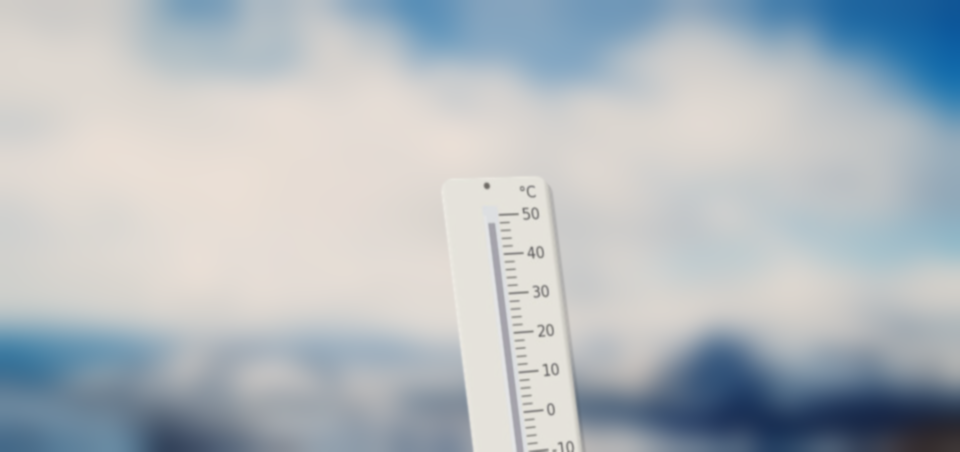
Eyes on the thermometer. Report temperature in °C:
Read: 48 °C
